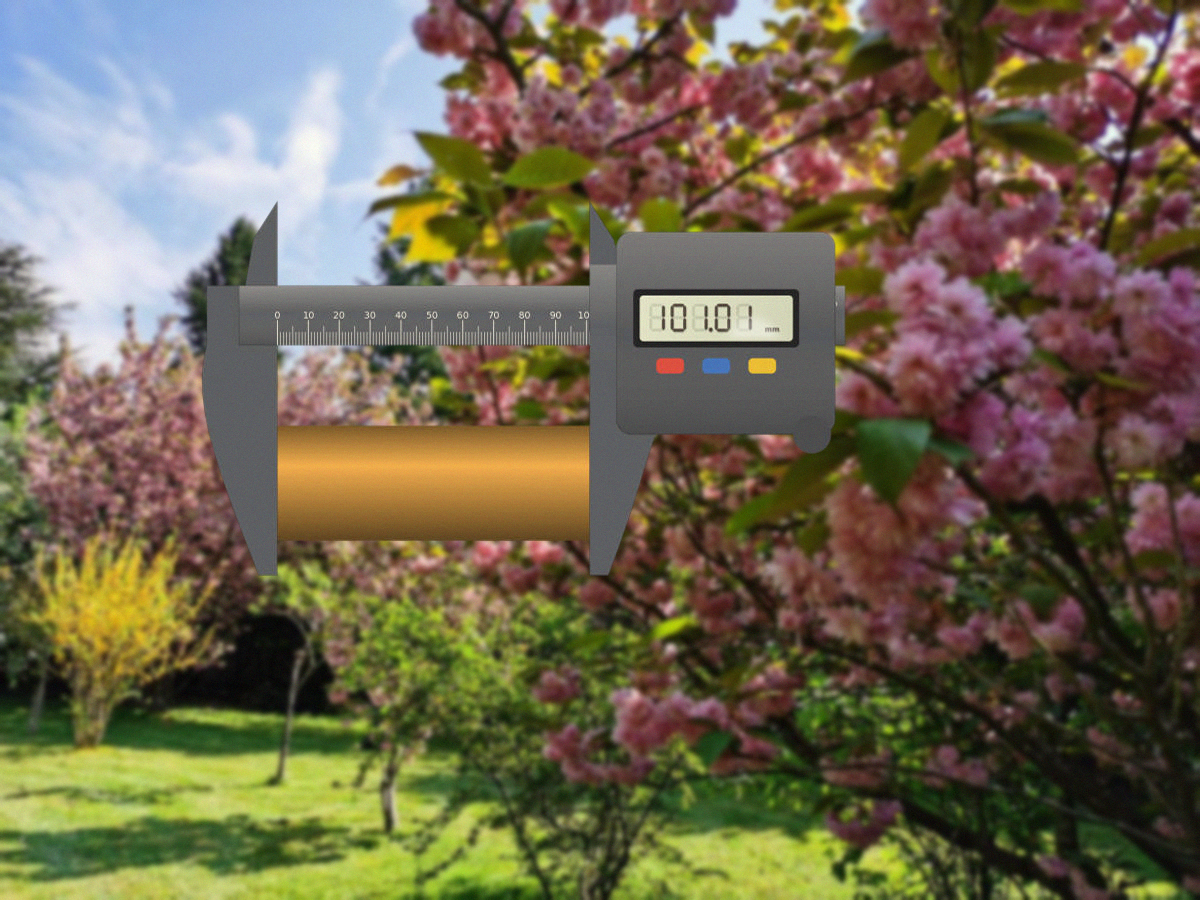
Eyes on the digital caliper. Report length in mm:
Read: 101.01 mm
